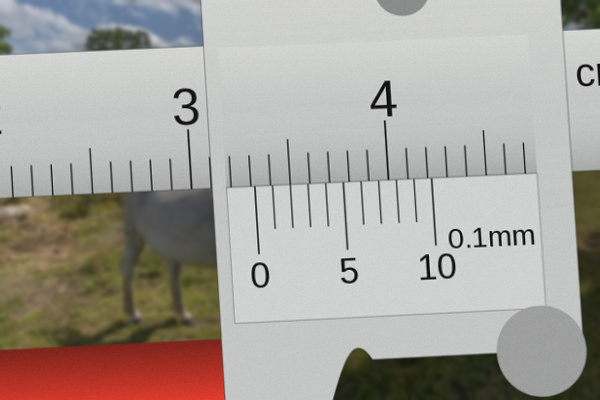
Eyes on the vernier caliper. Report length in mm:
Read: 33.2 mm
